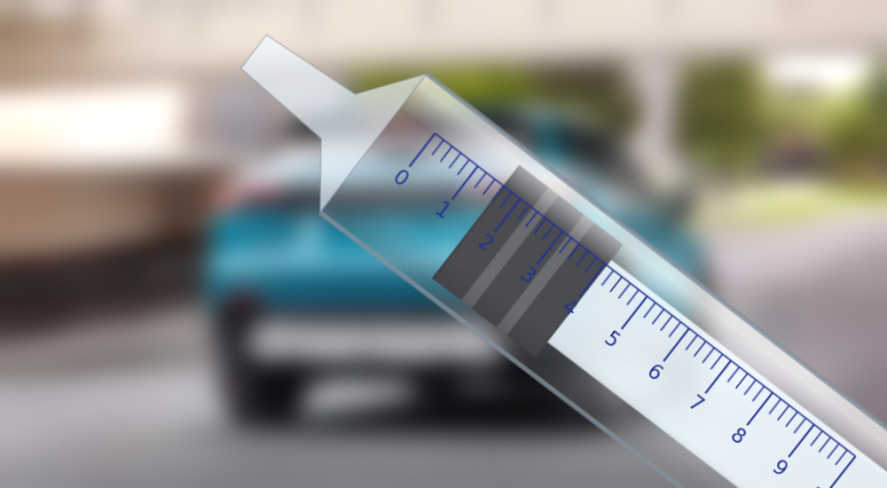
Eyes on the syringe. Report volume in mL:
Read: 1.6 mL
